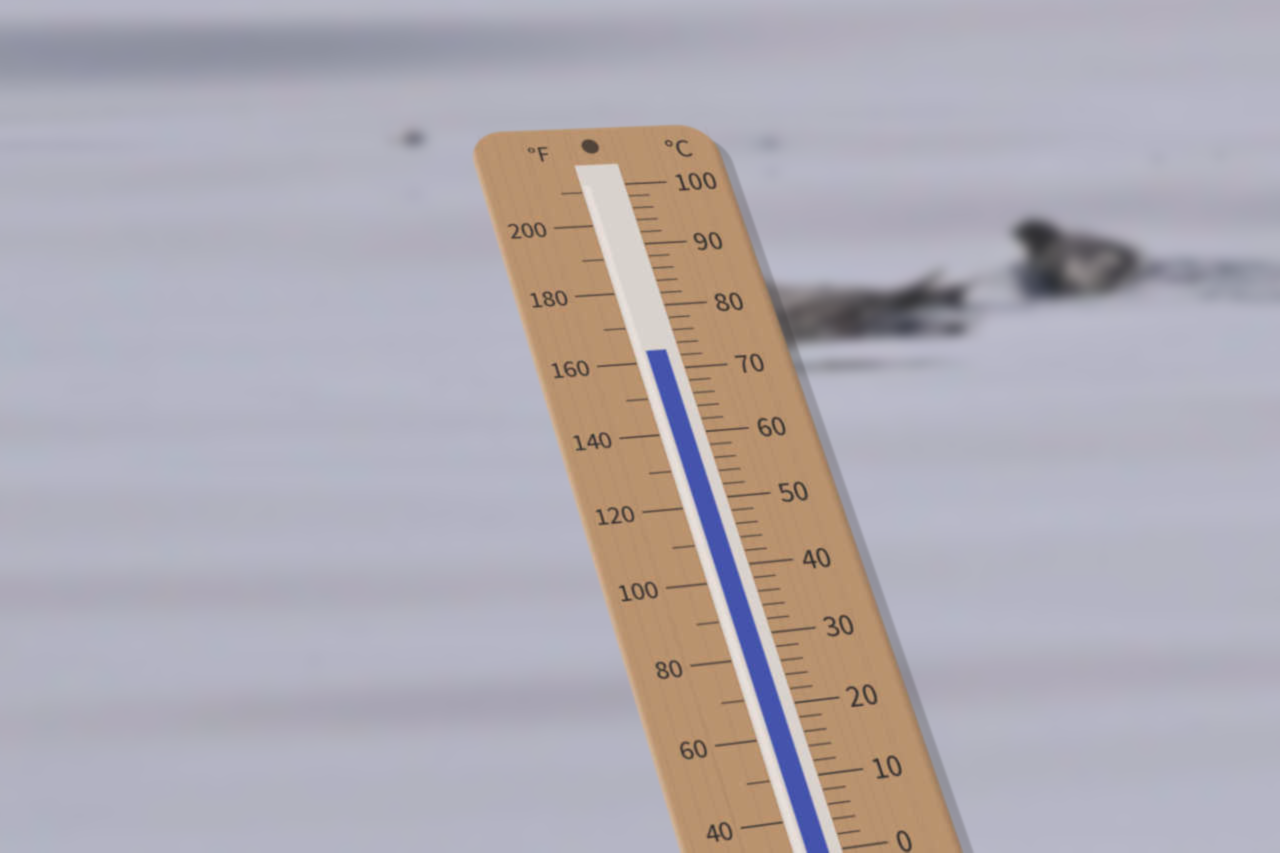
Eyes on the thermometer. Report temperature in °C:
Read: 73 °C
